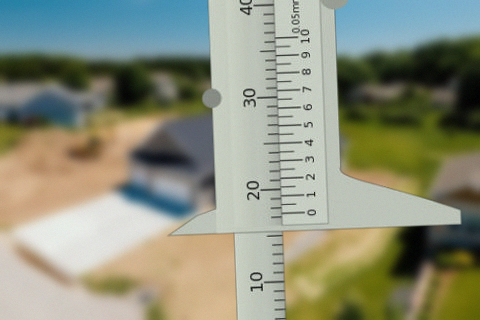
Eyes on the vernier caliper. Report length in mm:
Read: 17.4 mm
